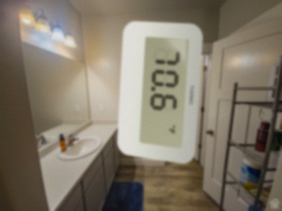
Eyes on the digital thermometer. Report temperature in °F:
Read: 70.6 °F
